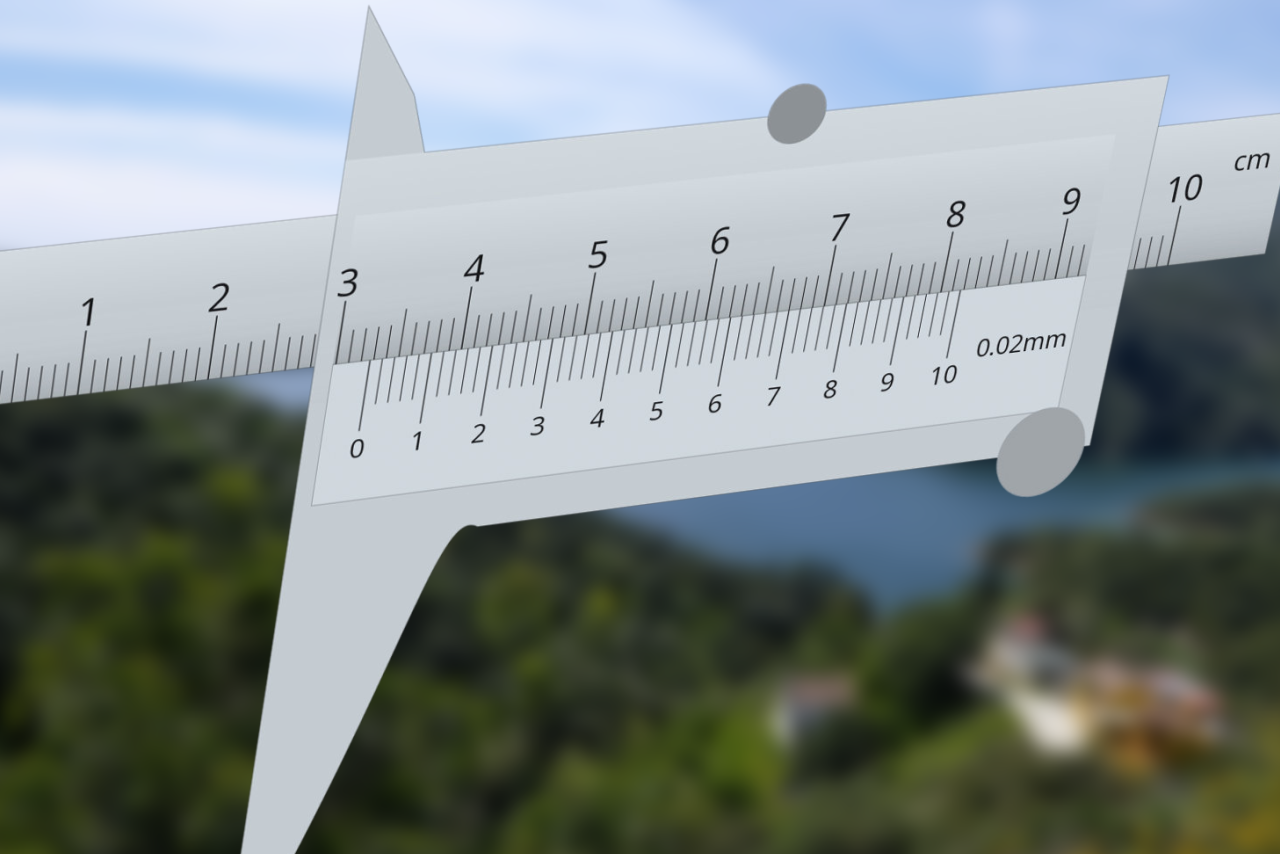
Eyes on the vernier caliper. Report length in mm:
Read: 32.7 mm
